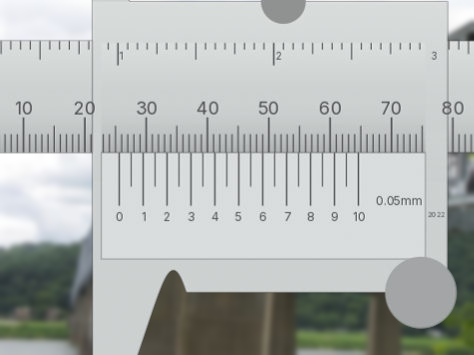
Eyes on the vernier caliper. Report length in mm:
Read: 25.6 mm
